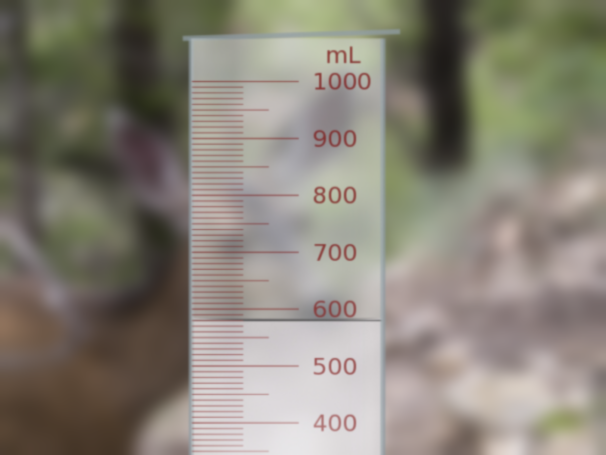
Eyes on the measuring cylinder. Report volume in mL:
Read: 580 mL
